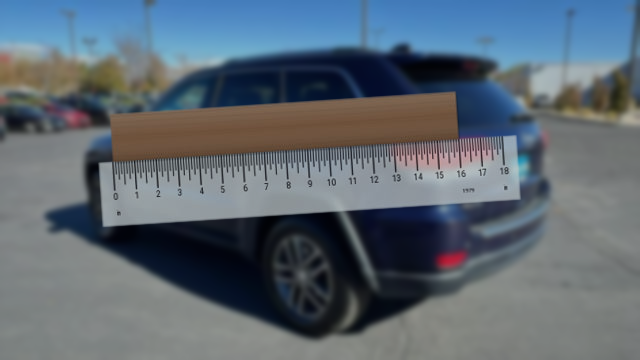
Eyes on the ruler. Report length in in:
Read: 16 in
